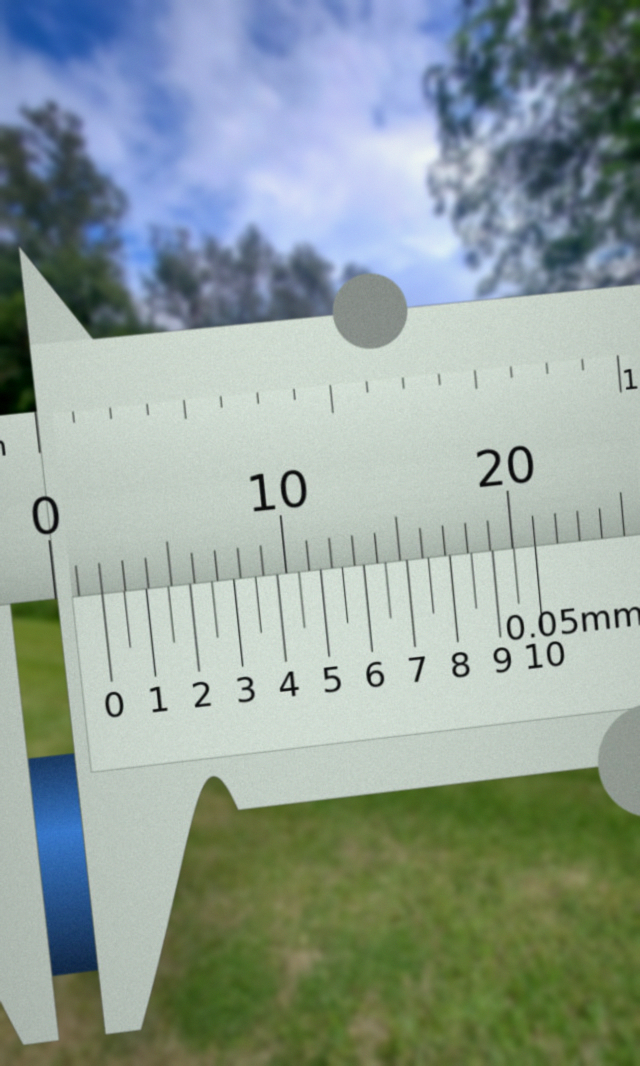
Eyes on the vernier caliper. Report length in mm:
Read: 2.0 mm
